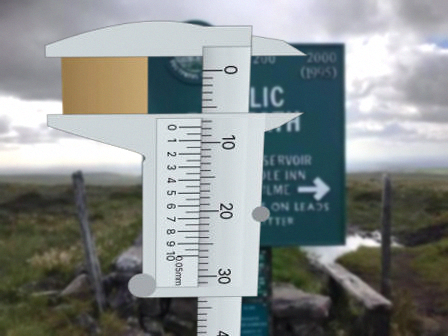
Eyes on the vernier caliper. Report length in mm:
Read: 7.8 mm
